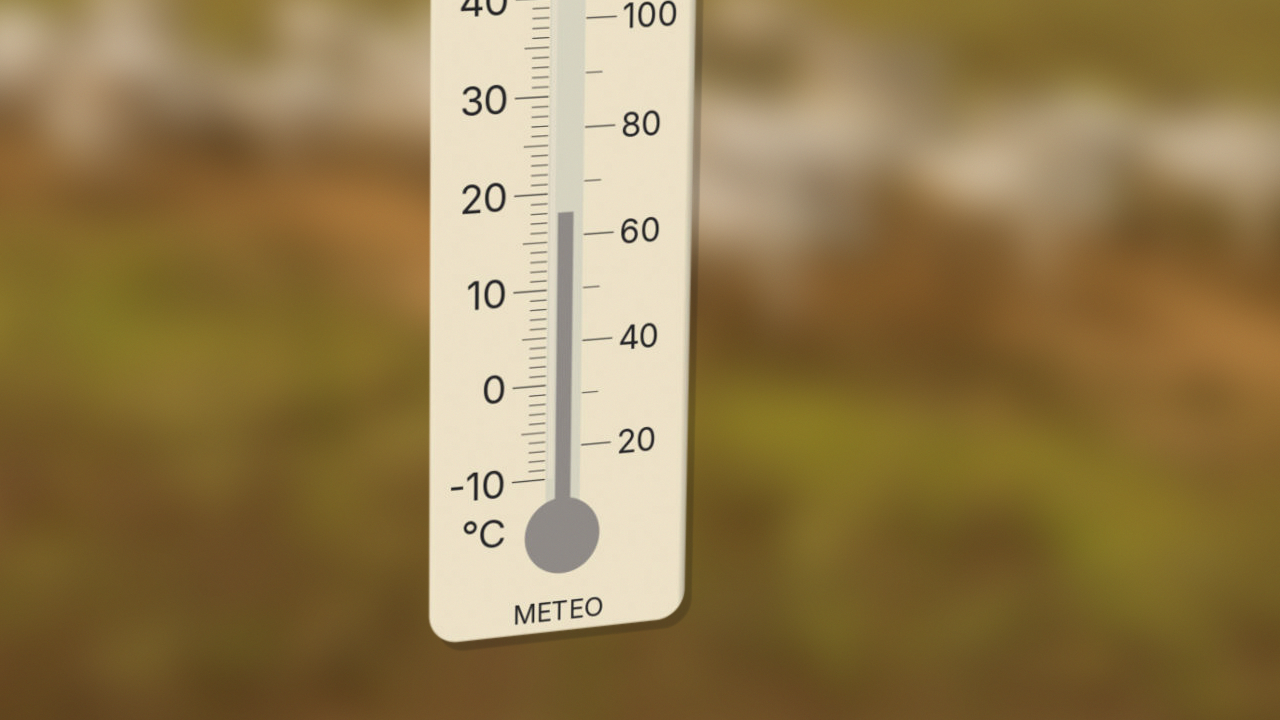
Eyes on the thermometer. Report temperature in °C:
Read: 18 °C
